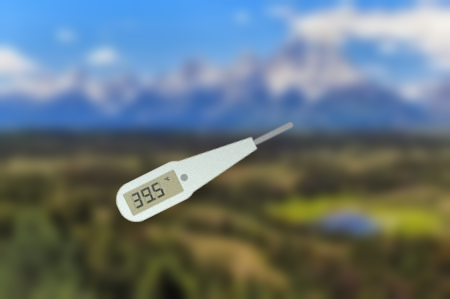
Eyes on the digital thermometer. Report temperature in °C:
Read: 39.5 °C
